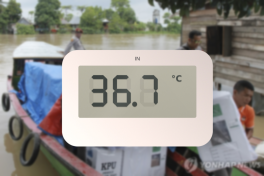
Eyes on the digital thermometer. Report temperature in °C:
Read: 36.7 °C
